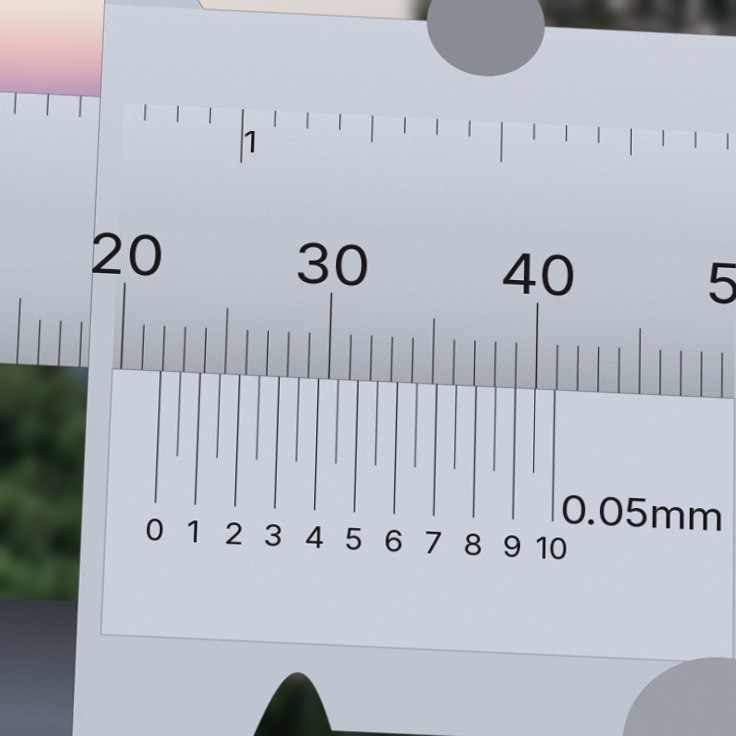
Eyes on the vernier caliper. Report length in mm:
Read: 21.9 mm
